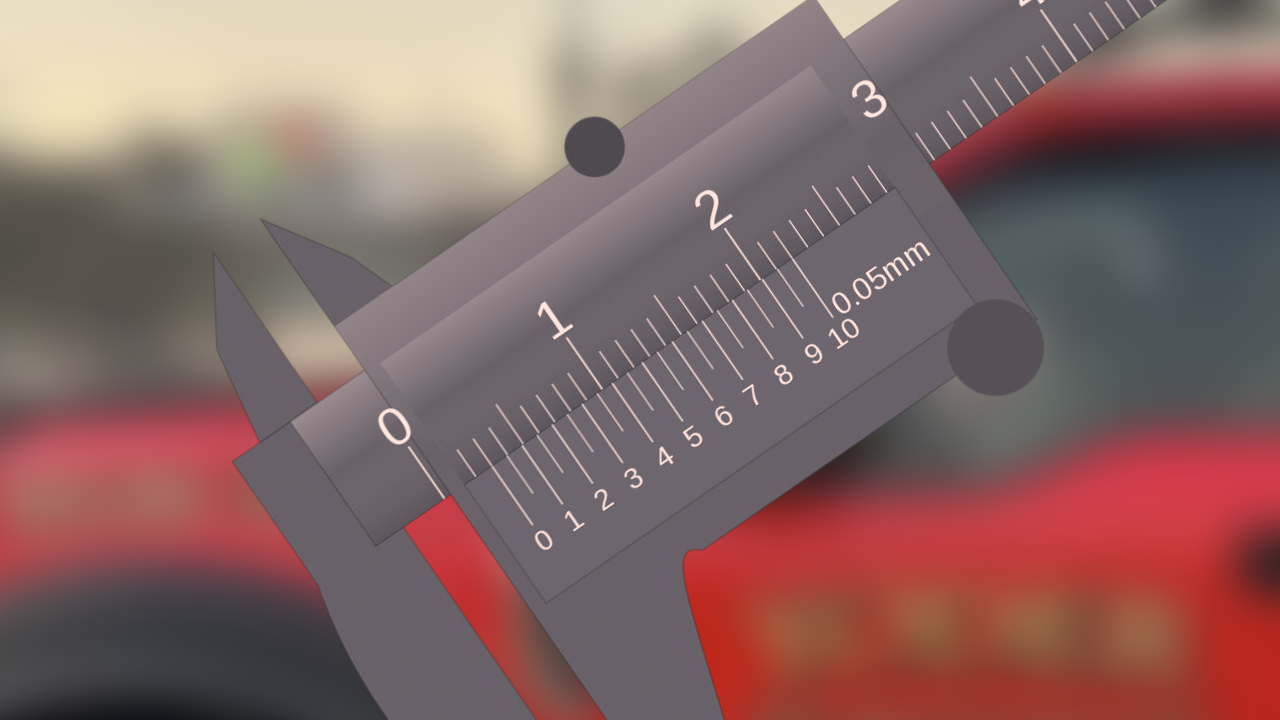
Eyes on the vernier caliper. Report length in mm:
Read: 3.0 mm
